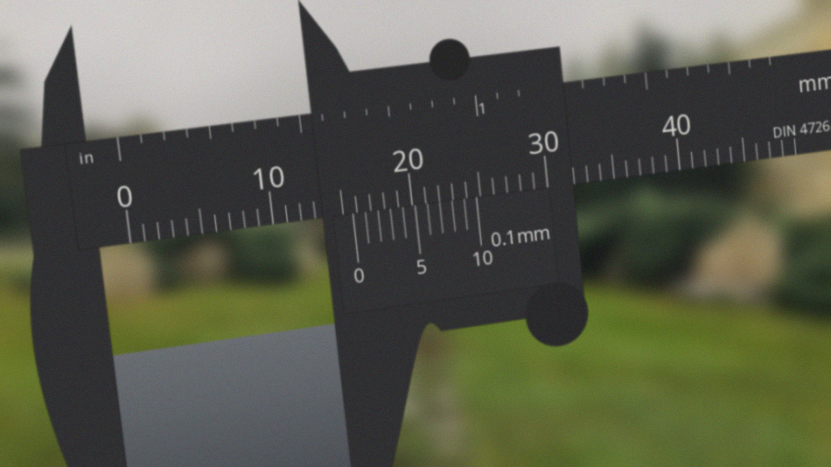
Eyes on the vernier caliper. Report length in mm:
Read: 15.7 mm
